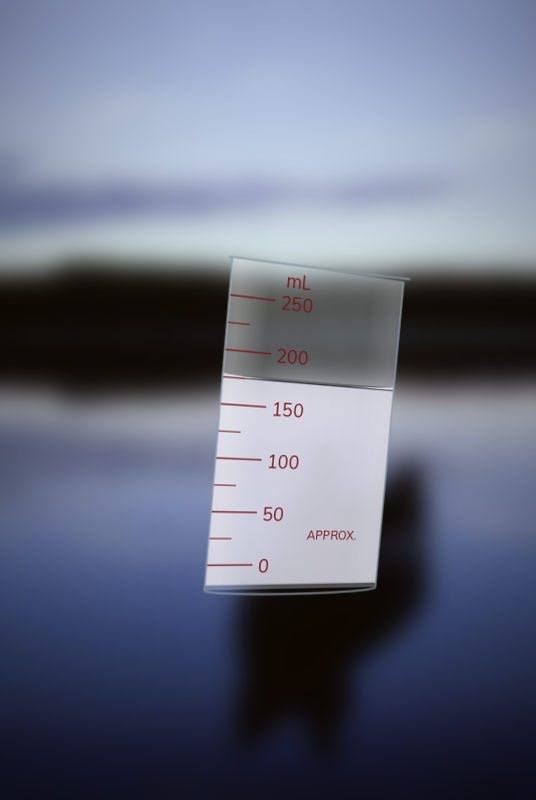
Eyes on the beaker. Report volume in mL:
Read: 175 mL
